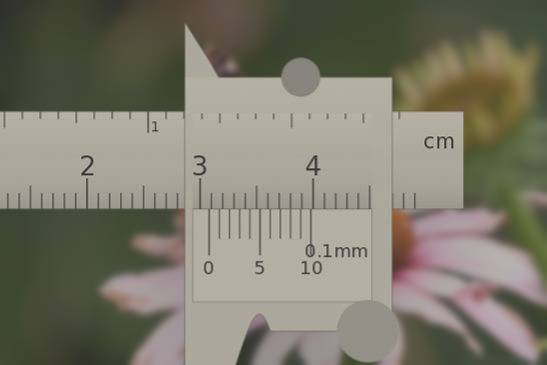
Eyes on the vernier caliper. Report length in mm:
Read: 30.8 mm
